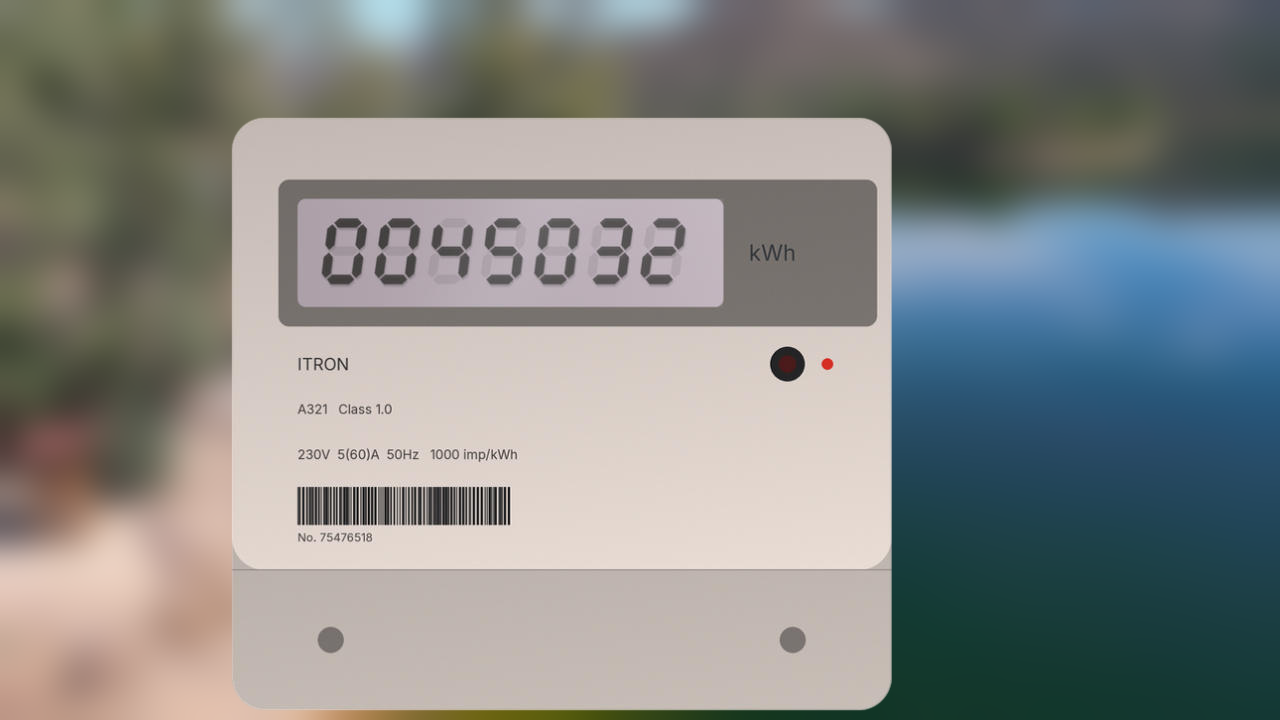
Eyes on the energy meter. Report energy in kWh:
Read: 45032 kWh
